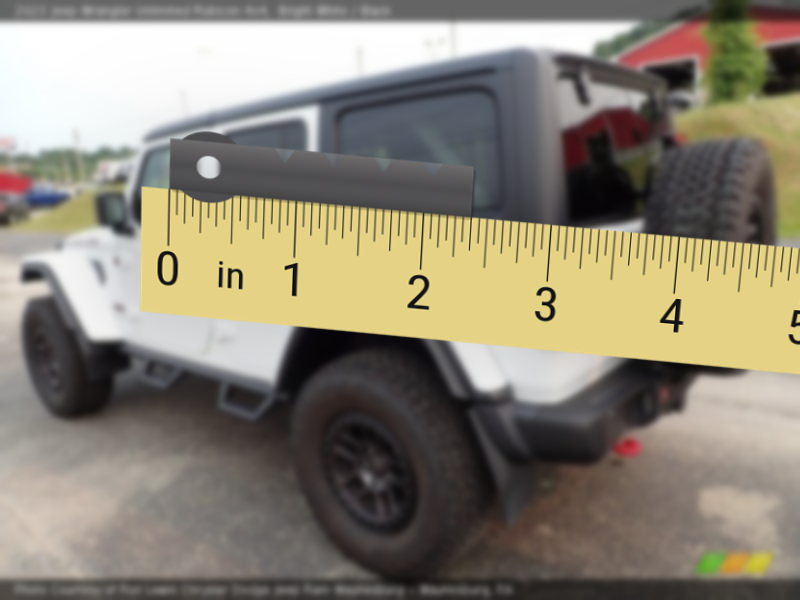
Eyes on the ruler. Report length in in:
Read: 2.375 in
